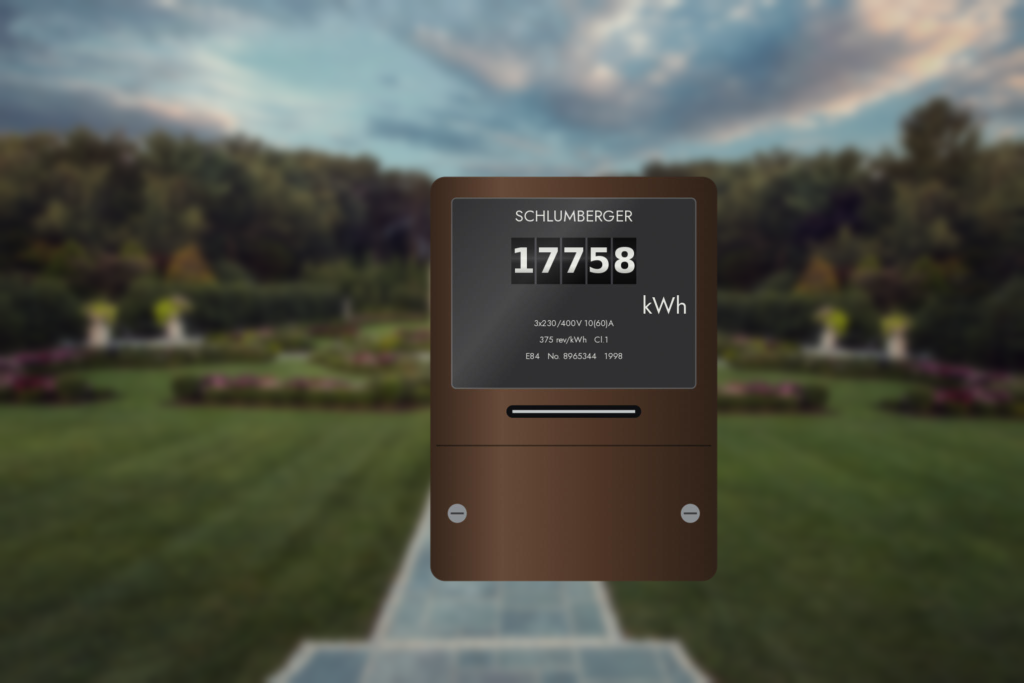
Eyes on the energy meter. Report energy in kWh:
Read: 17758 kWh
